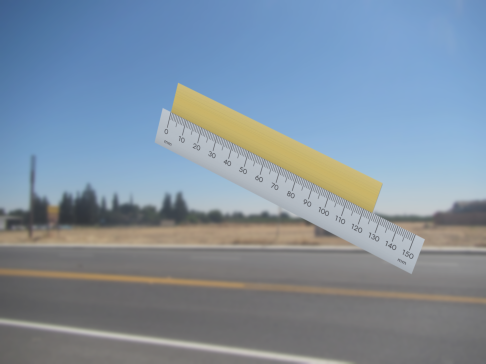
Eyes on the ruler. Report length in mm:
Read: 125 mm
